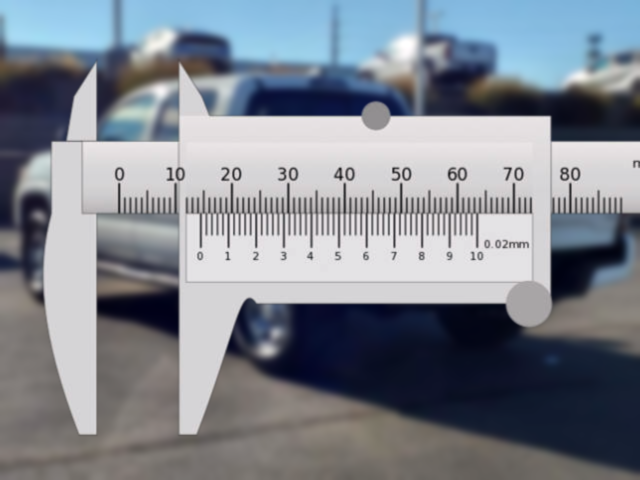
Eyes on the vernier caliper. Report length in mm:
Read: 14.5 mm
